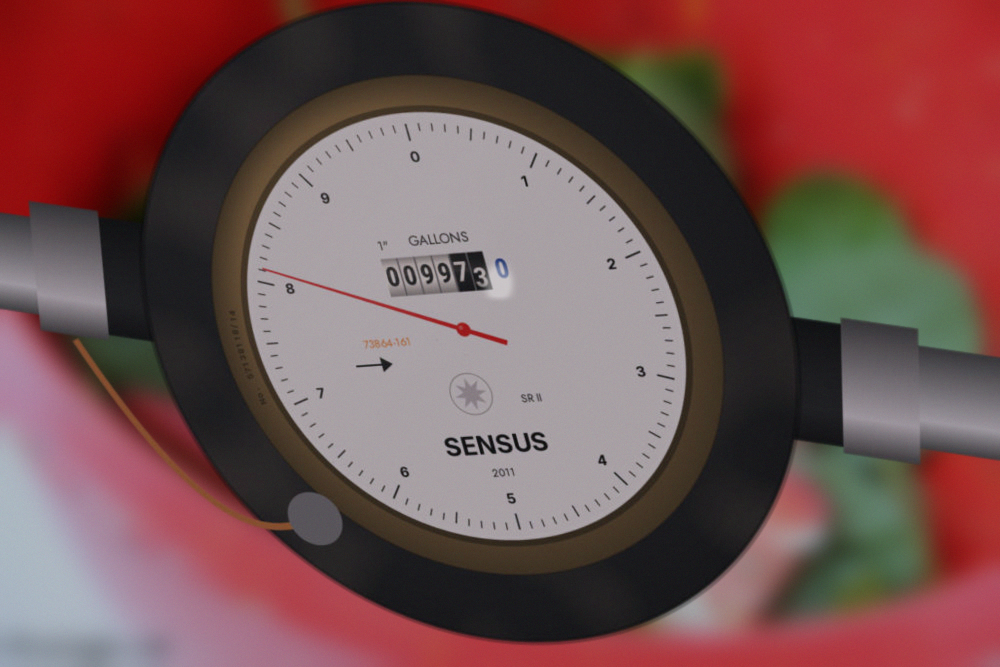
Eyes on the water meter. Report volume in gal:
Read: 99728.1 gal
